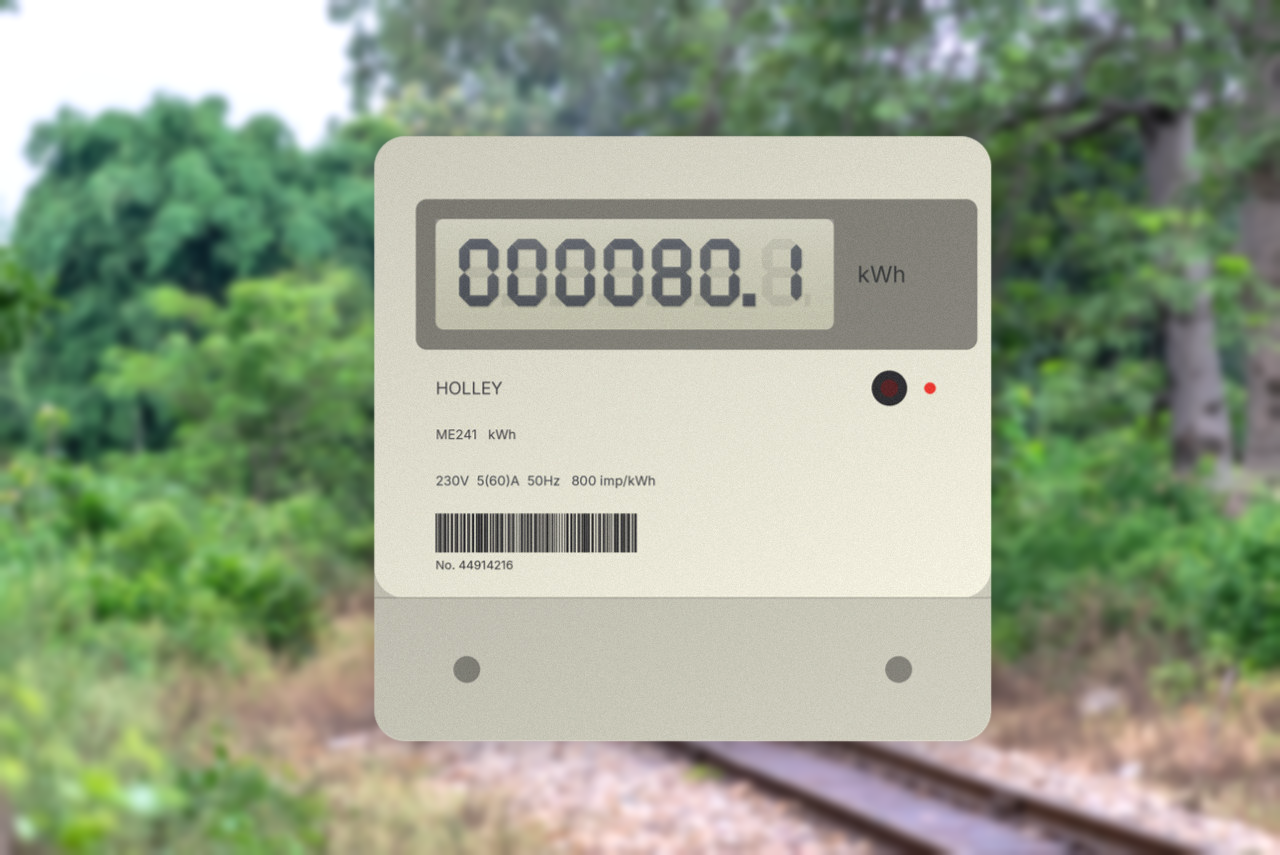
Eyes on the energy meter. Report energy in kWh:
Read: 80.1 kWh
